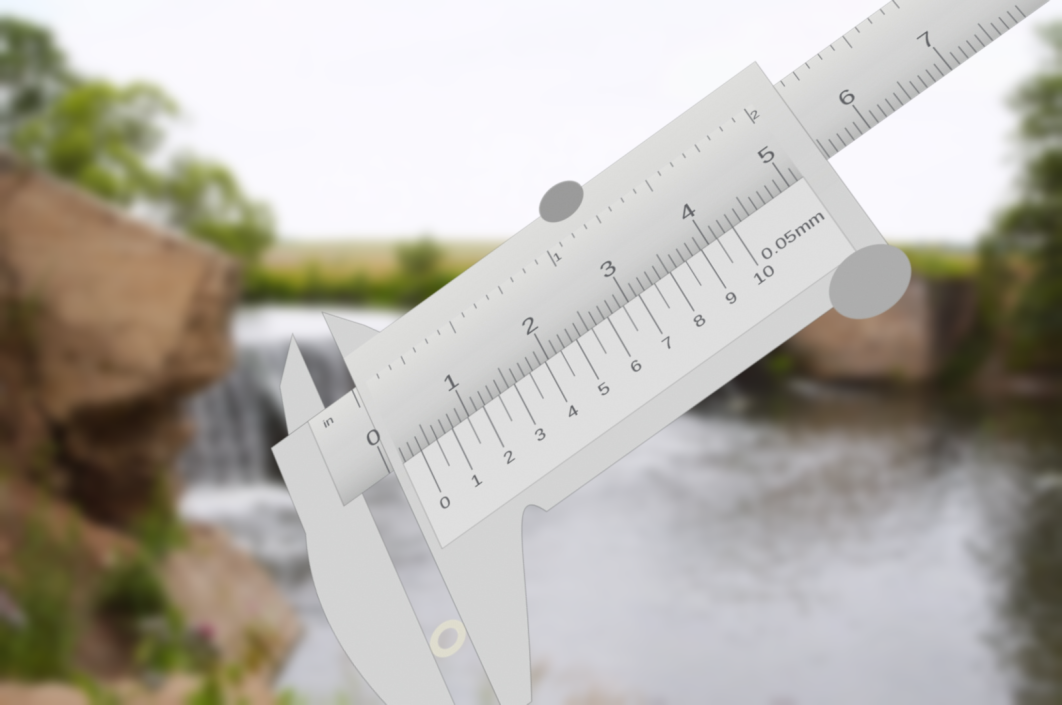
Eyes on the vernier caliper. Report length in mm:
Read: 4.0 mm
